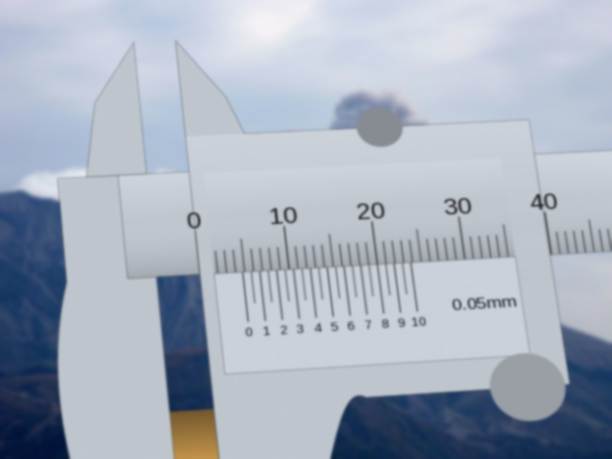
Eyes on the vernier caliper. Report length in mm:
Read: 4.8 mm
